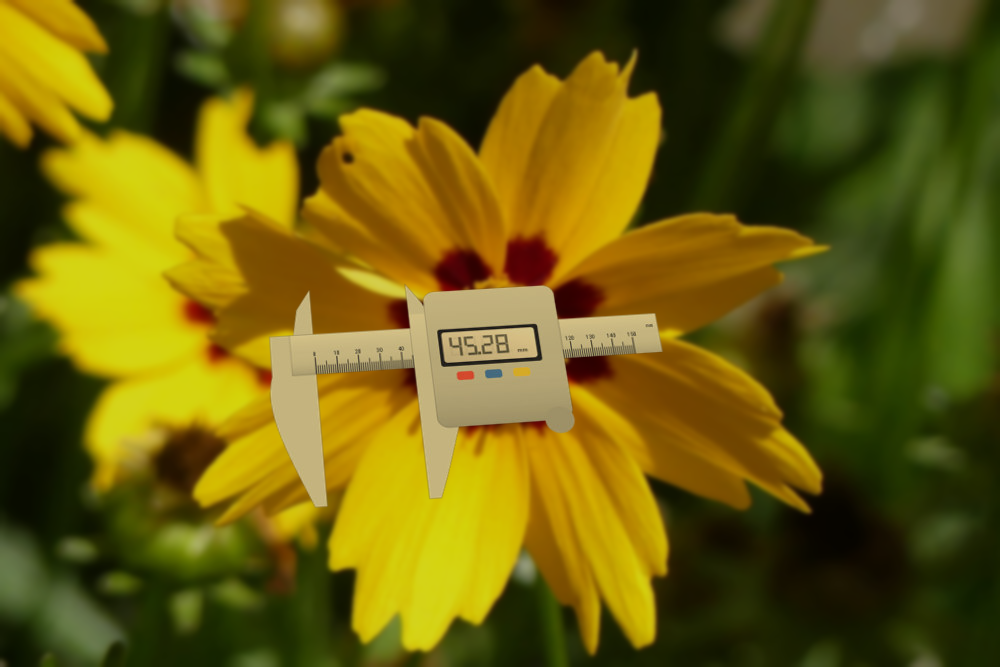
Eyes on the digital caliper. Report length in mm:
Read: 45.28 mm
